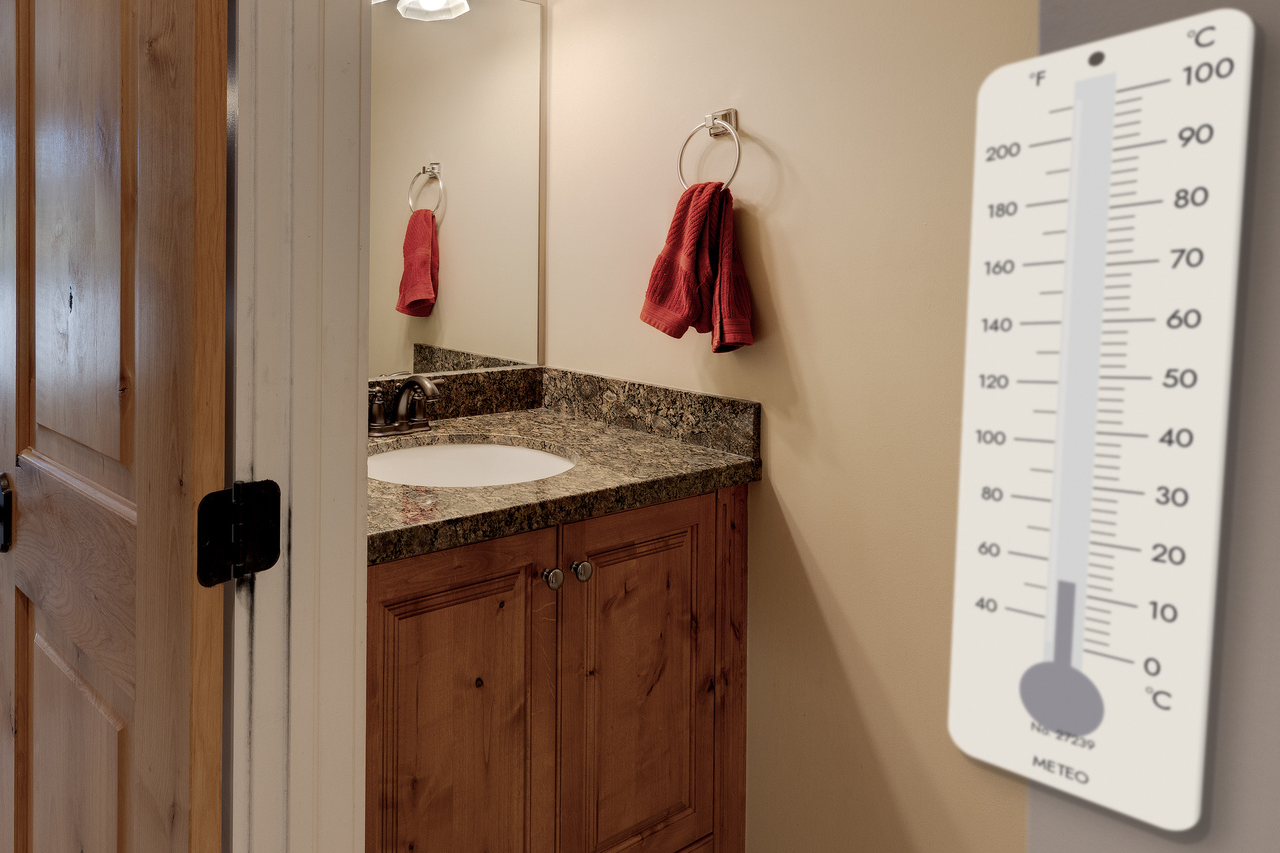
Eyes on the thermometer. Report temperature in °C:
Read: 12 °C
